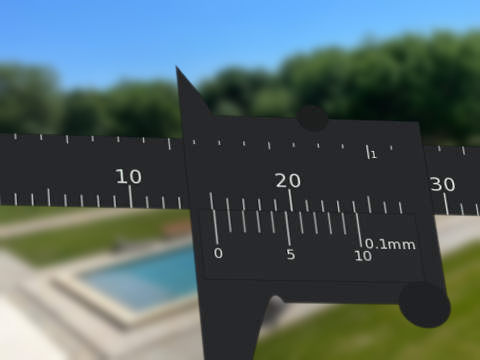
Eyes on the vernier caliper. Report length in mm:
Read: 15.1 mm
